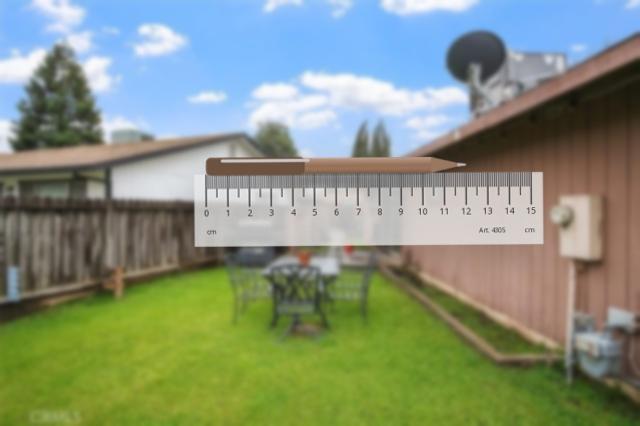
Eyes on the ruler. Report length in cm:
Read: 12 cm
